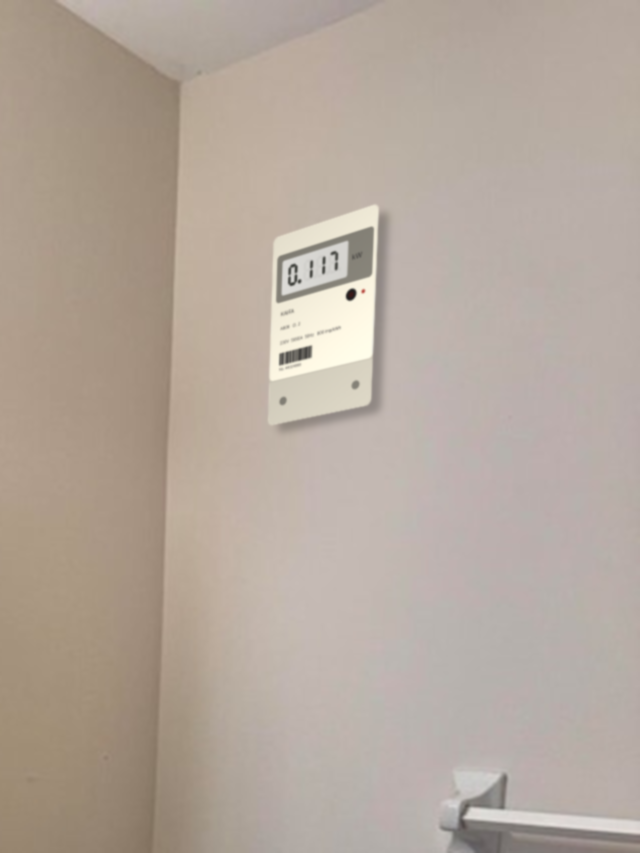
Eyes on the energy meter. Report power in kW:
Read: 0.117 kW
